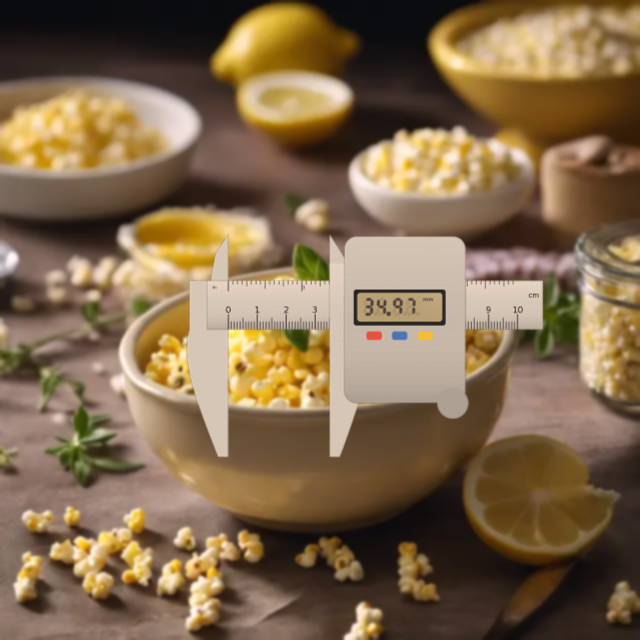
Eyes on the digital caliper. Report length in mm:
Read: 34.97 mm
